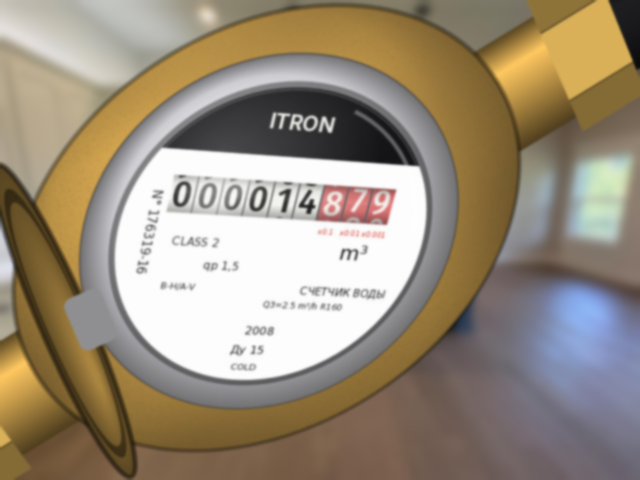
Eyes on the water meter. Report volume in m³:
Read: 14.879 m³
